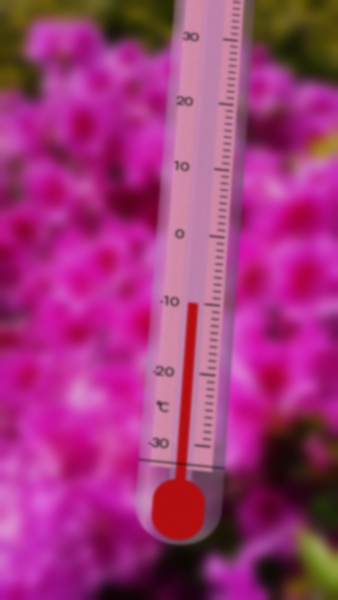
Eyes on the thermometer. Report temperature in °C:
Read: -10 °C
